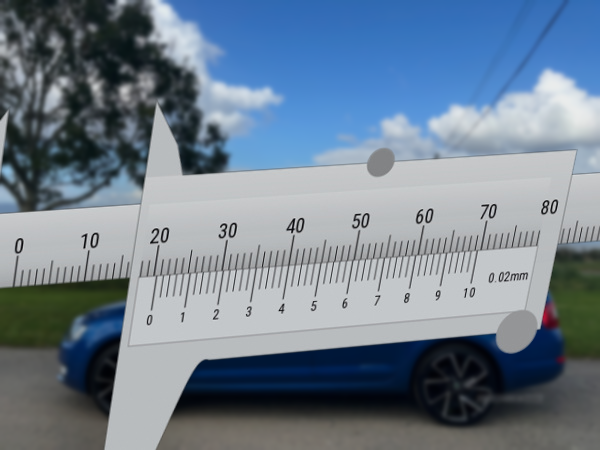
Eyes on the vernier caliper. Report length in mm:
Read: 20.4 mm
